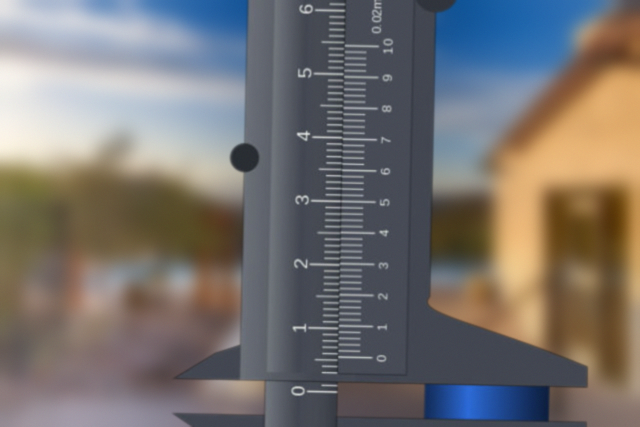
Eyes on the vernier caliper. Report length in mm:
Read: 5.5 mm
